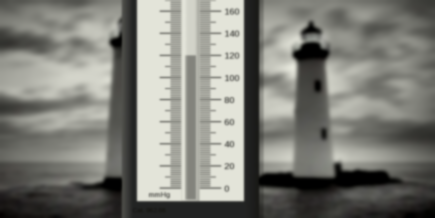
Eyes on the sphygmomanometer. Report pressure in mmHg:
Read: 120 mmHg
